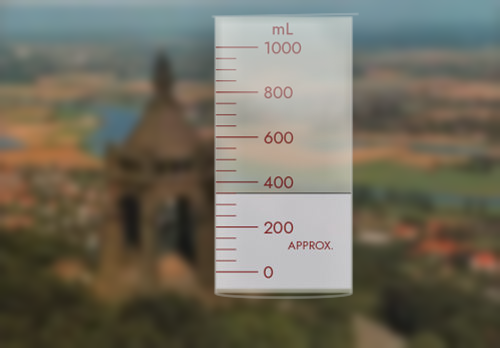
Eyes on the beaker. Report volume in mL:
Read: 350 mL
